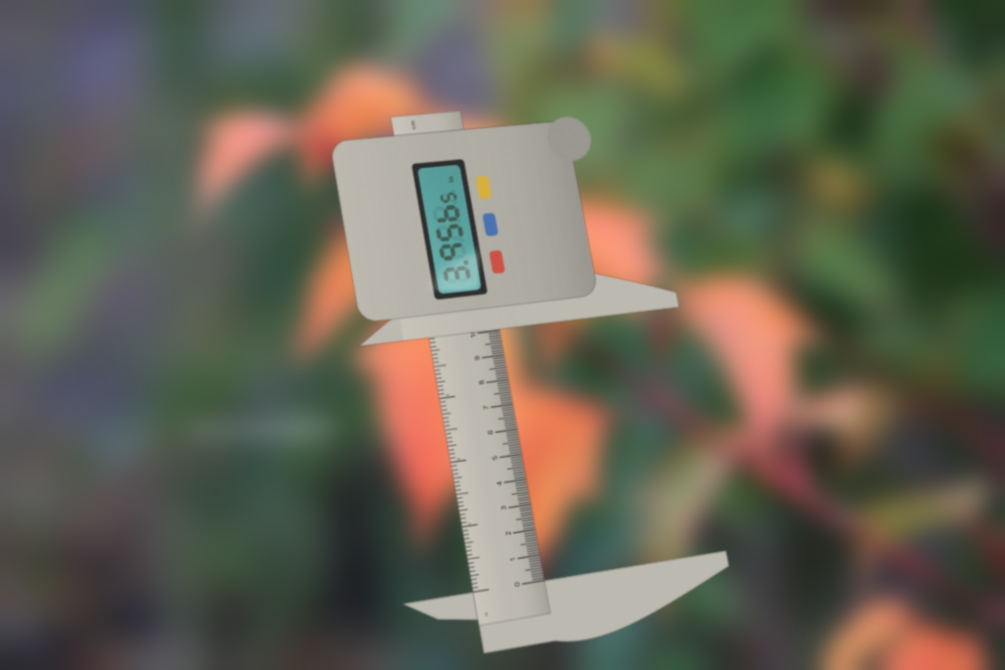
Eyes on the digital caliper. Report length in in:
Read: 3.9565 in
